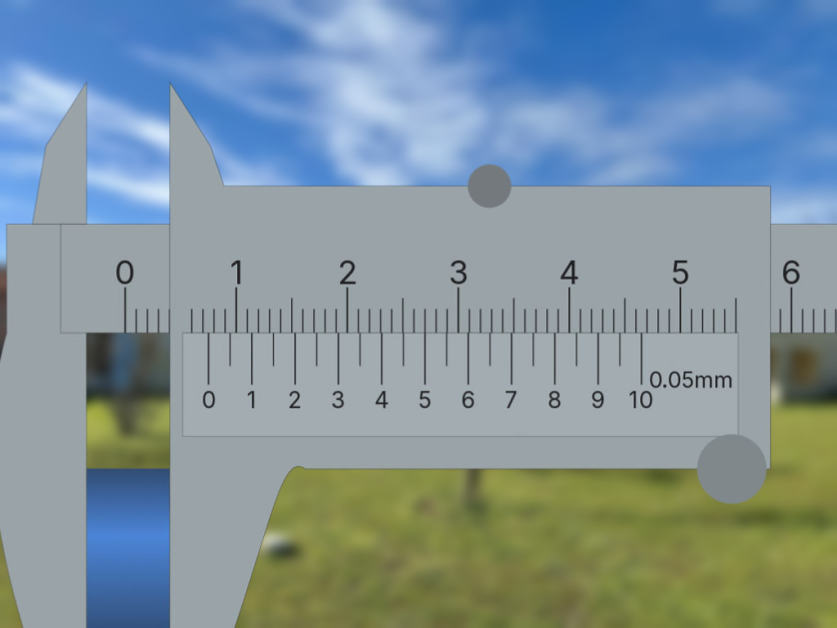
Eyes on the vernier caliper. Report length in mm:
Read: 7.5 mm
